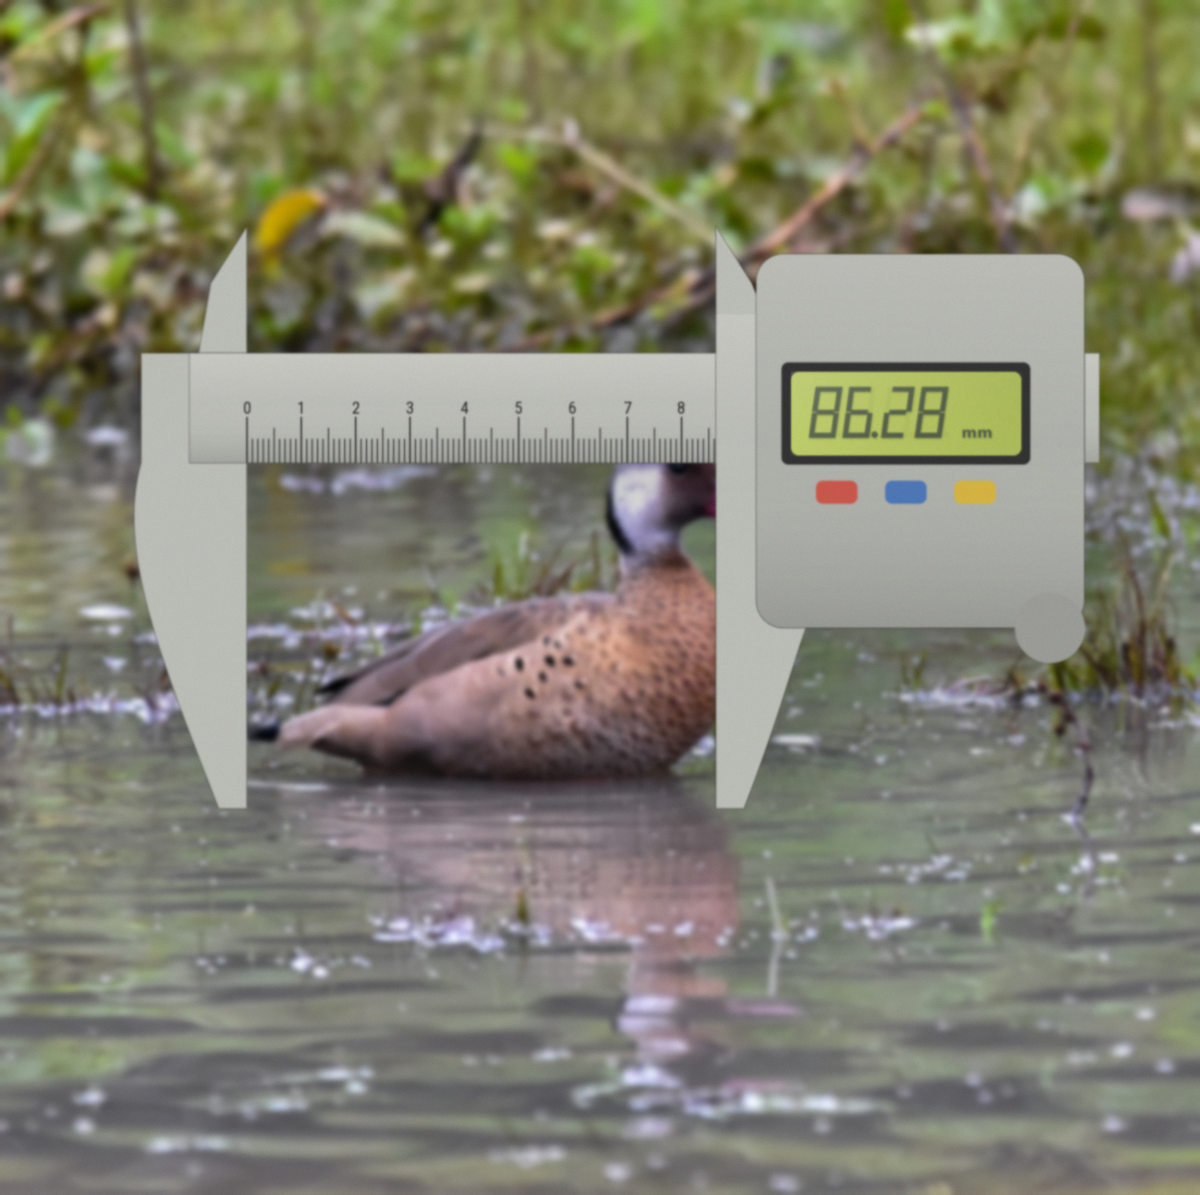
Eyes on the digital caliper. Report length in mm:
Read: 86.28 mm
